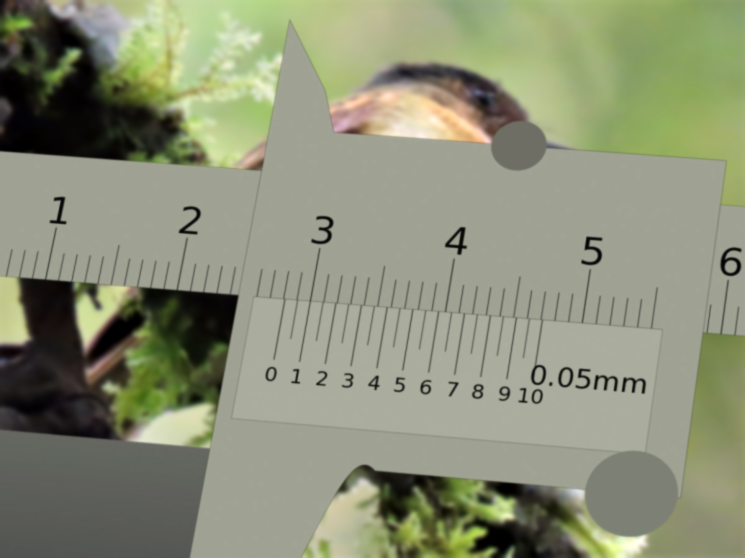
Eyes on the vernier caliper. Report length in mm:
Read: 28.1 mm
